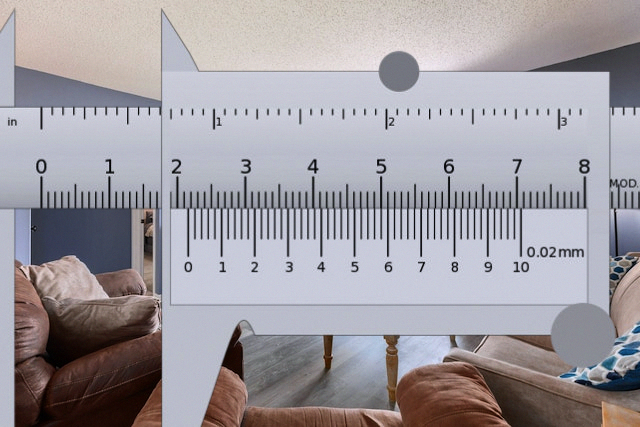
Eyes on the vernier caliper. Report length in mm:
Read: 21.6 mm
